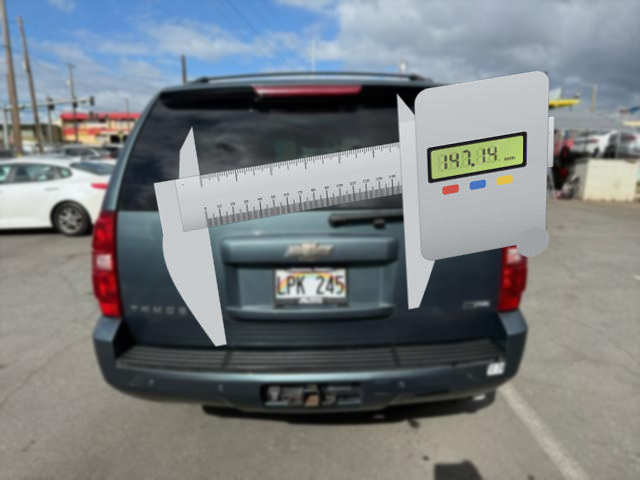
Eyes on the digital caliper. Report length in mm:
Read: 147.14 mm
